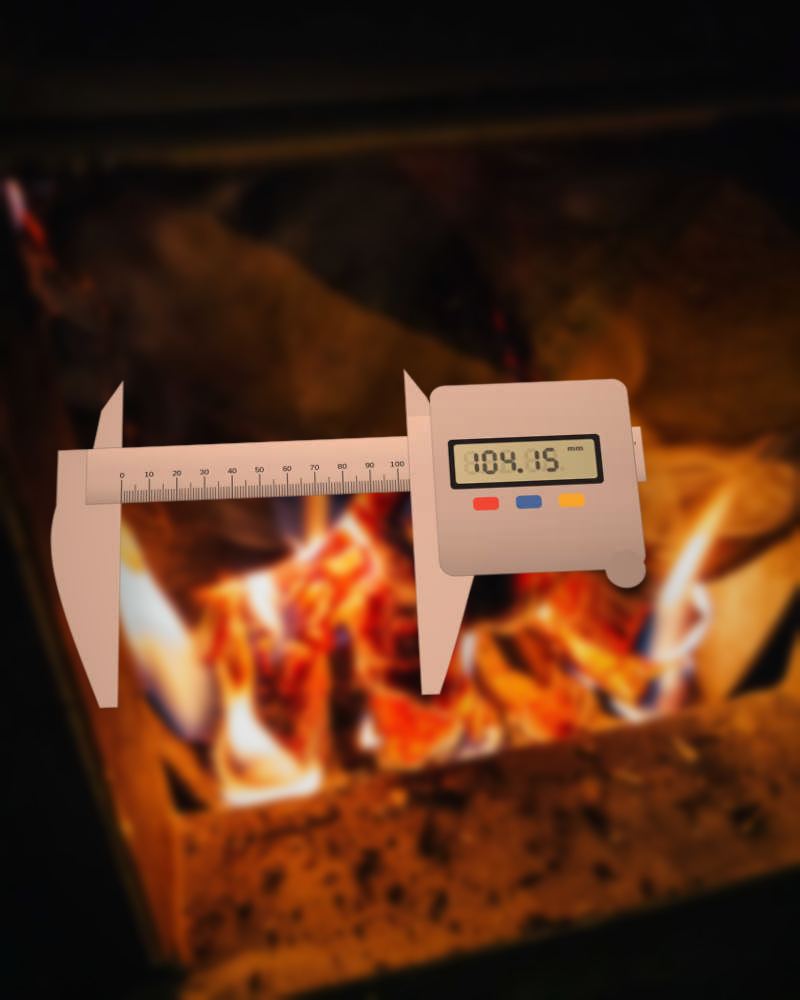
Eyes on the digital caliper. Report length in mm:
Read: 104.15 mm
